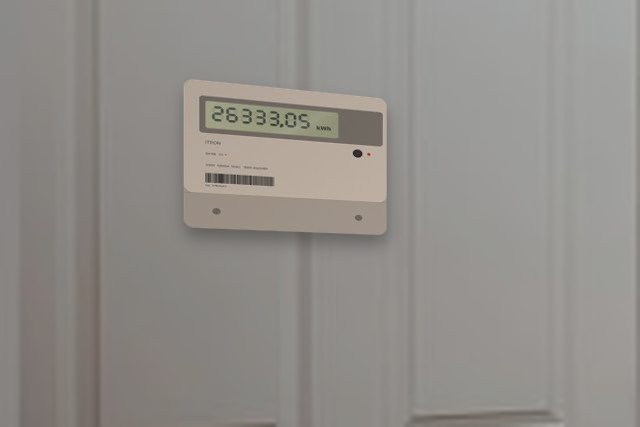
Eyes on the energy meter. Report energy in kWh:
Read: 26333.05 kWh
